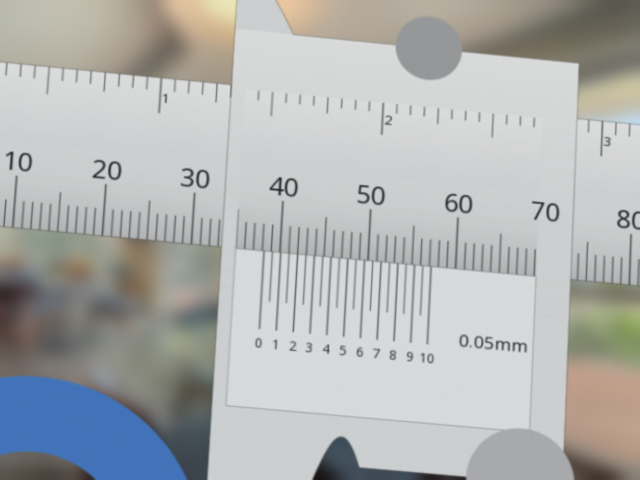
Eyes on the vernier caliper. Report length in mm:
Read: 38.2 mm
